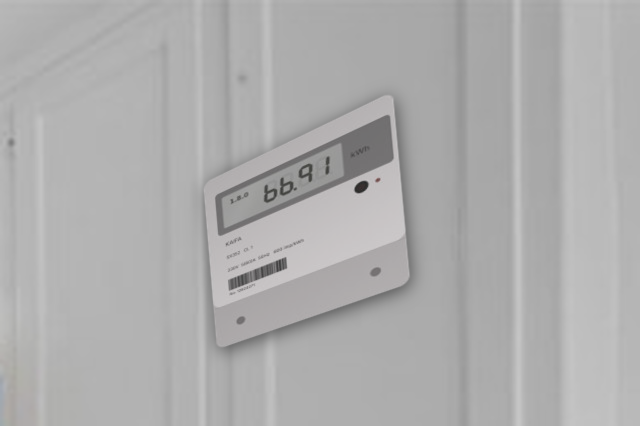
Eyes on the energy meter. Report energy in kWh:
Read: 66.91 kWh
